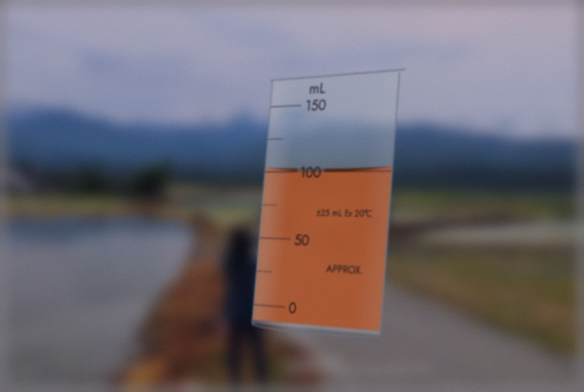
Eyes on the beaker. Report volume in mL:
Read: 100 mL
